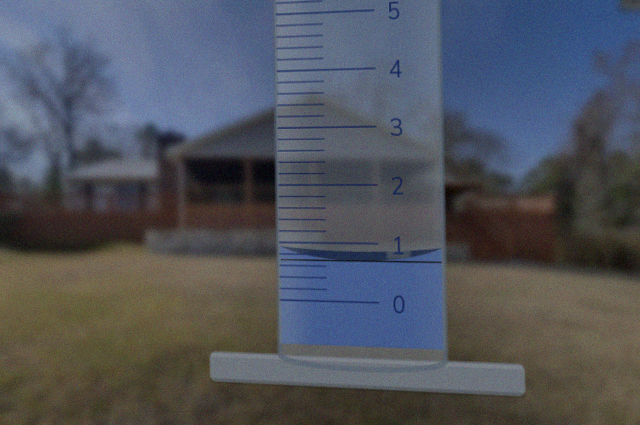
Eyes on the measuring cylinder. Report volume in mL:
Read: 0.7 mL
